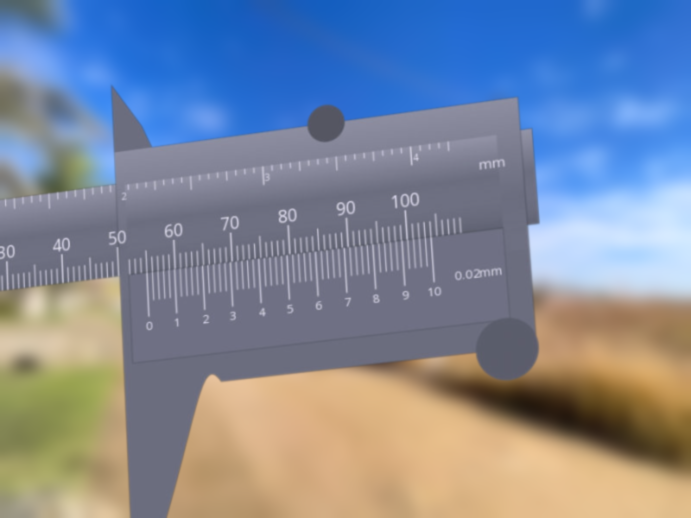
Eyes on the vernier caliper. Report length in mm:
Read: 55.0 mm
